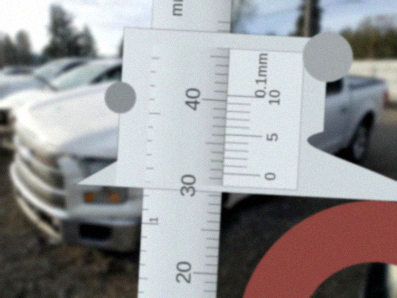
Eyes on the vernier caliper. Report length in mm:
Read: 31.6 mm
